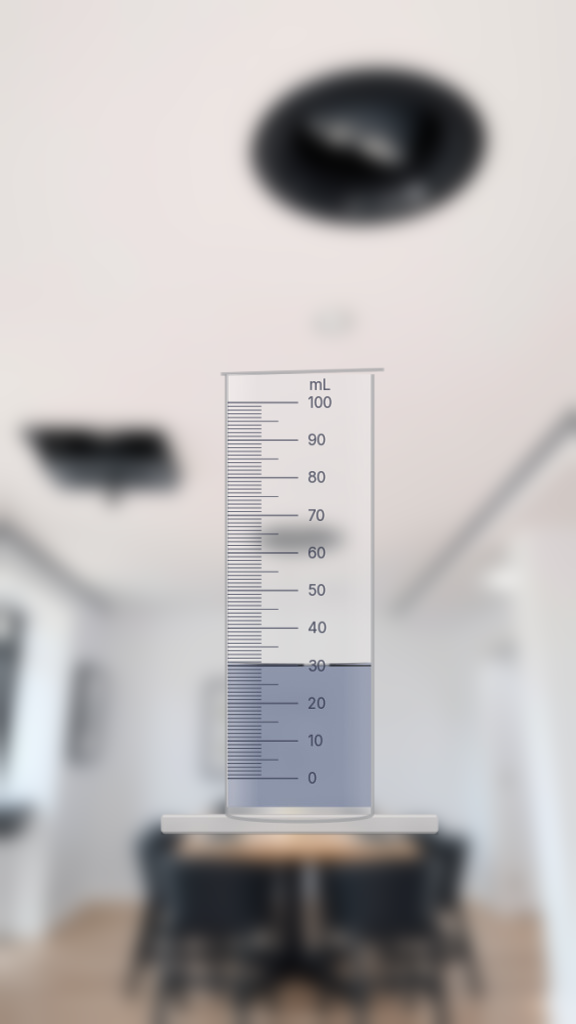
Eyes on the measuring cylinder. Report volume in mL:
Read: 30 mL
